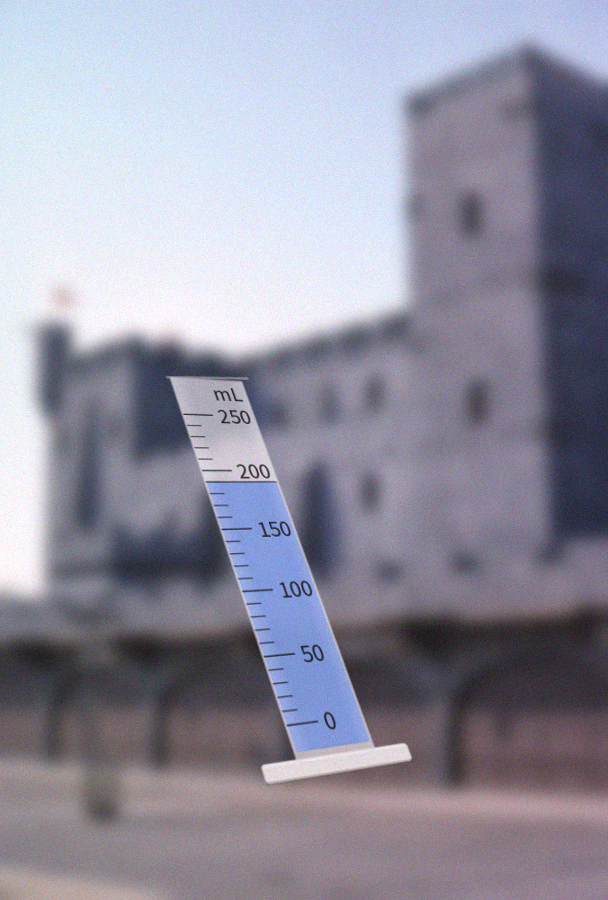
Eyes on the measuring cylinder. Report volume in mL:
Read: 190 mL
